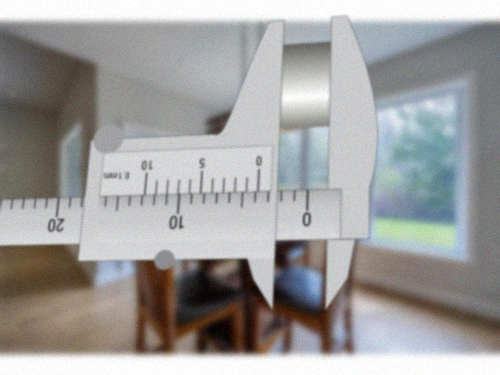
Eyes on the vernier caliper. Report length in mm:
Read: 3.8 mm
